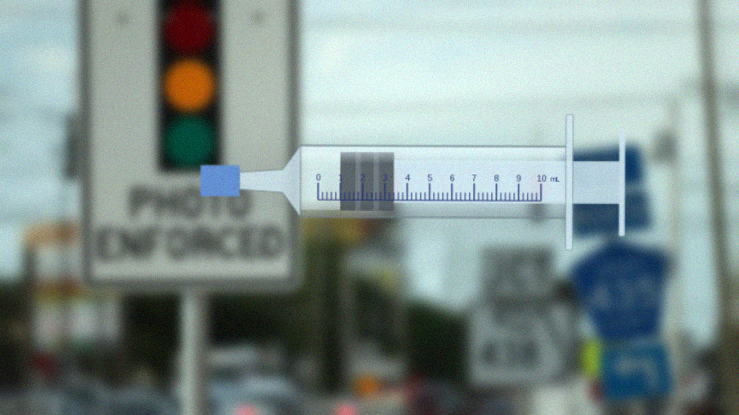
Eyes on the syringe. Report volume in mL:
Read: 1 mL
